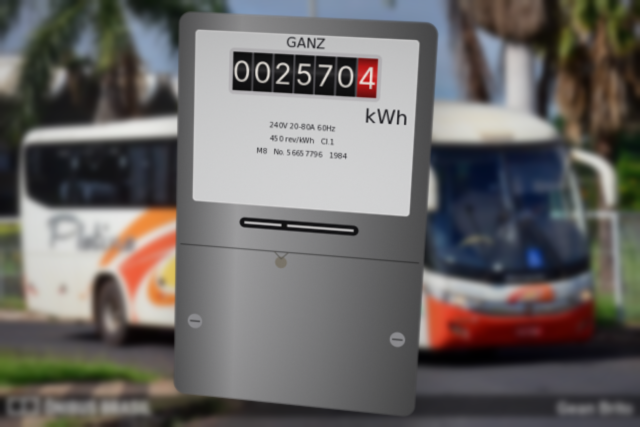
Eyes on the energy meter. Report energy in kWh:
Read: 2570.4 kWh
